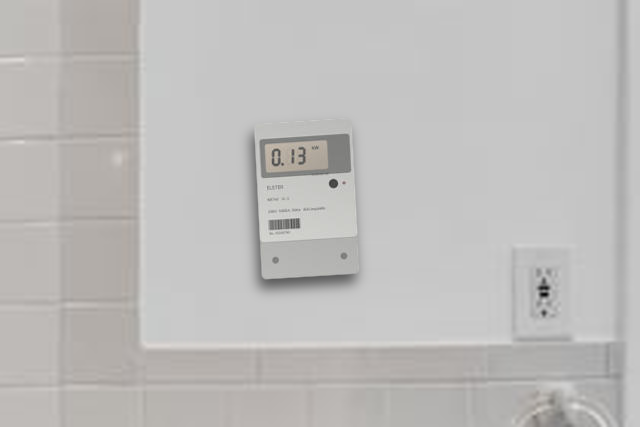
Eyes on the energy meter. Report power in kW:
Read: 0.13 kW
